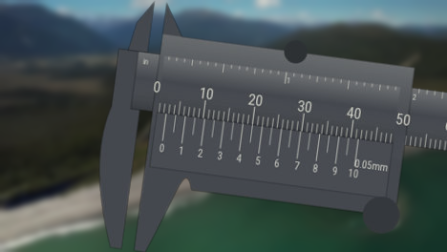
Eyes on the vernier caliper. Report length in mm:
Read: 2.5 mm
